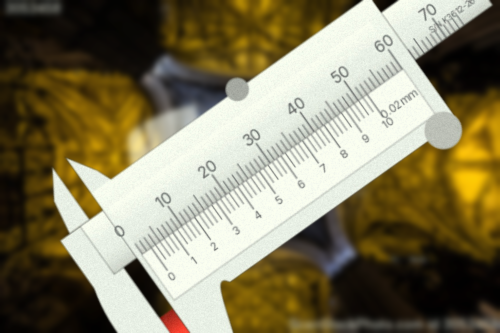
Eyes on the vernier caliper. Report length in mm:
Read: 3.0 mm
